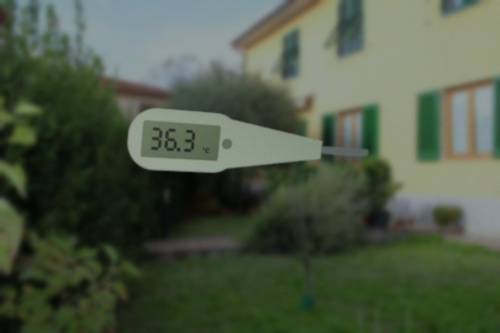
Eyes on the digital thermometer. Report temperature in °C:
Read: 36.3 °C
